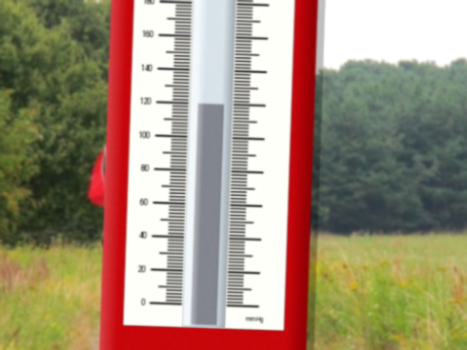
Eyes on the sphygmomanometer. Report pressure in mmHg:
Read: 120 mmHg
